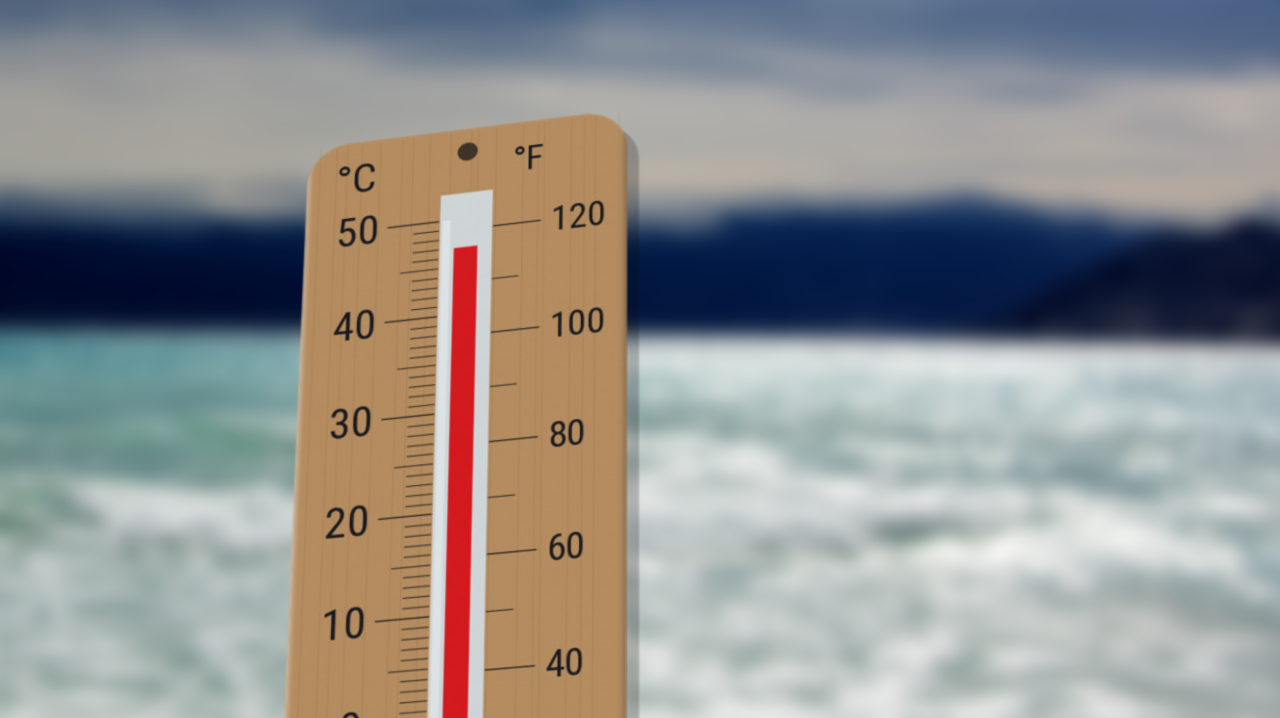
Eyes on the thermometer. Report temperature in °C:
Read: 47 °C
